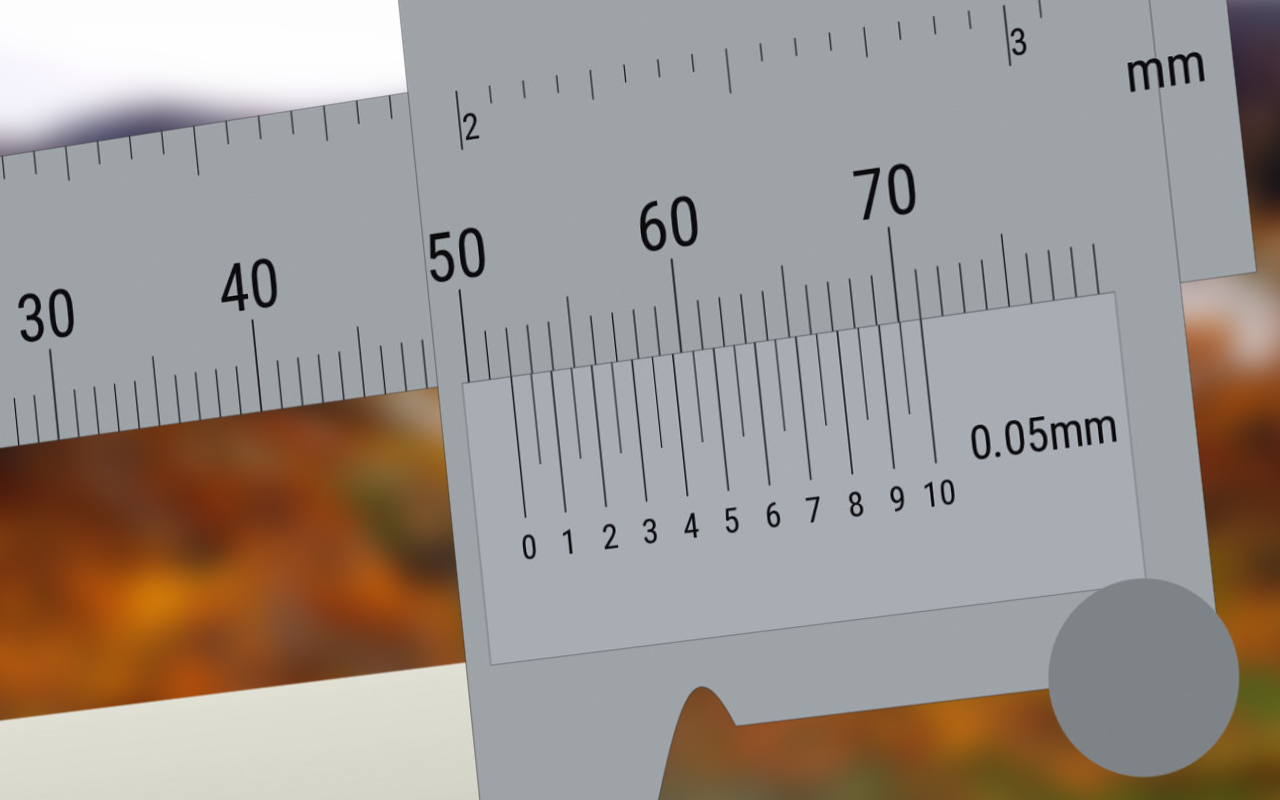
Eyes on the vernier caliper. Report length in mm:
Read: 52.0 mm
